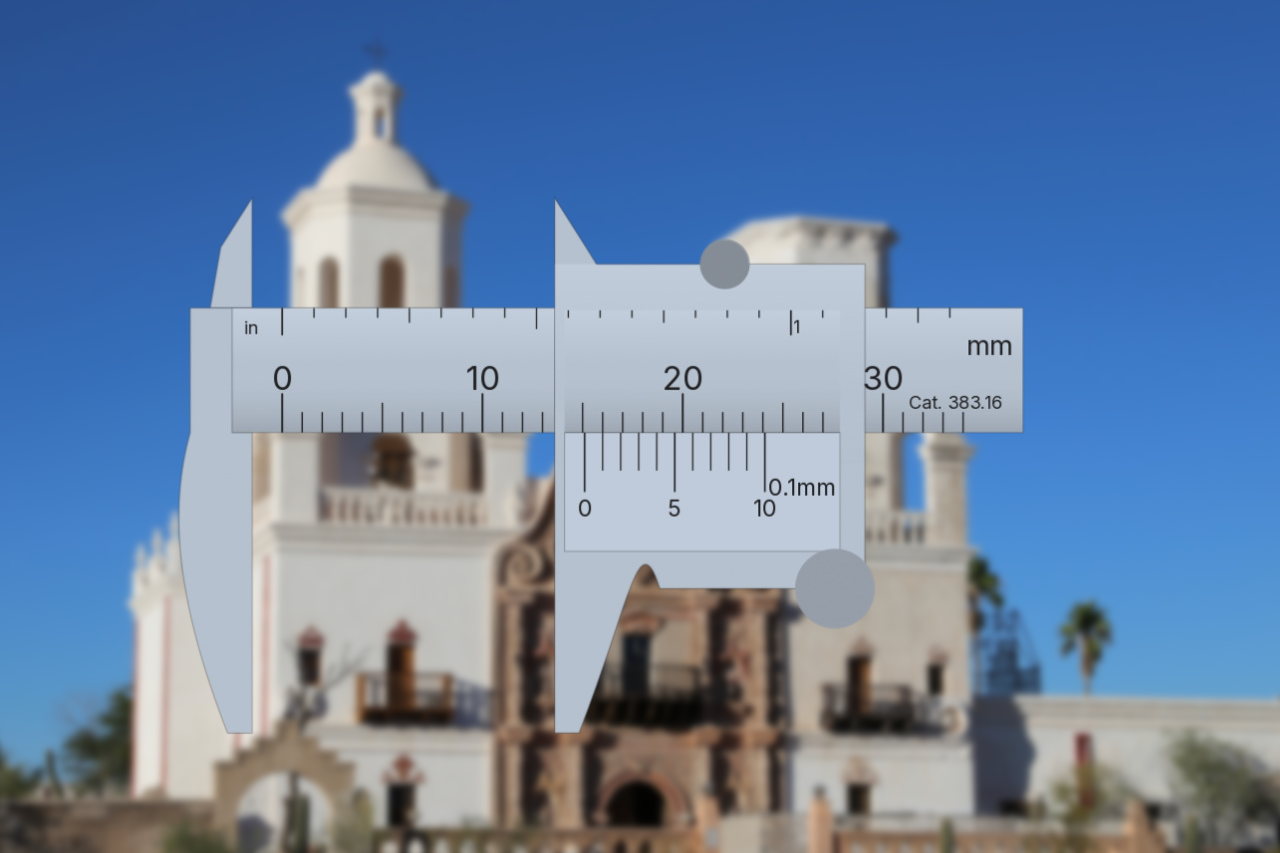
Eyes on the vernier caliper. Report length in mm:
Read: 15.1 mm
